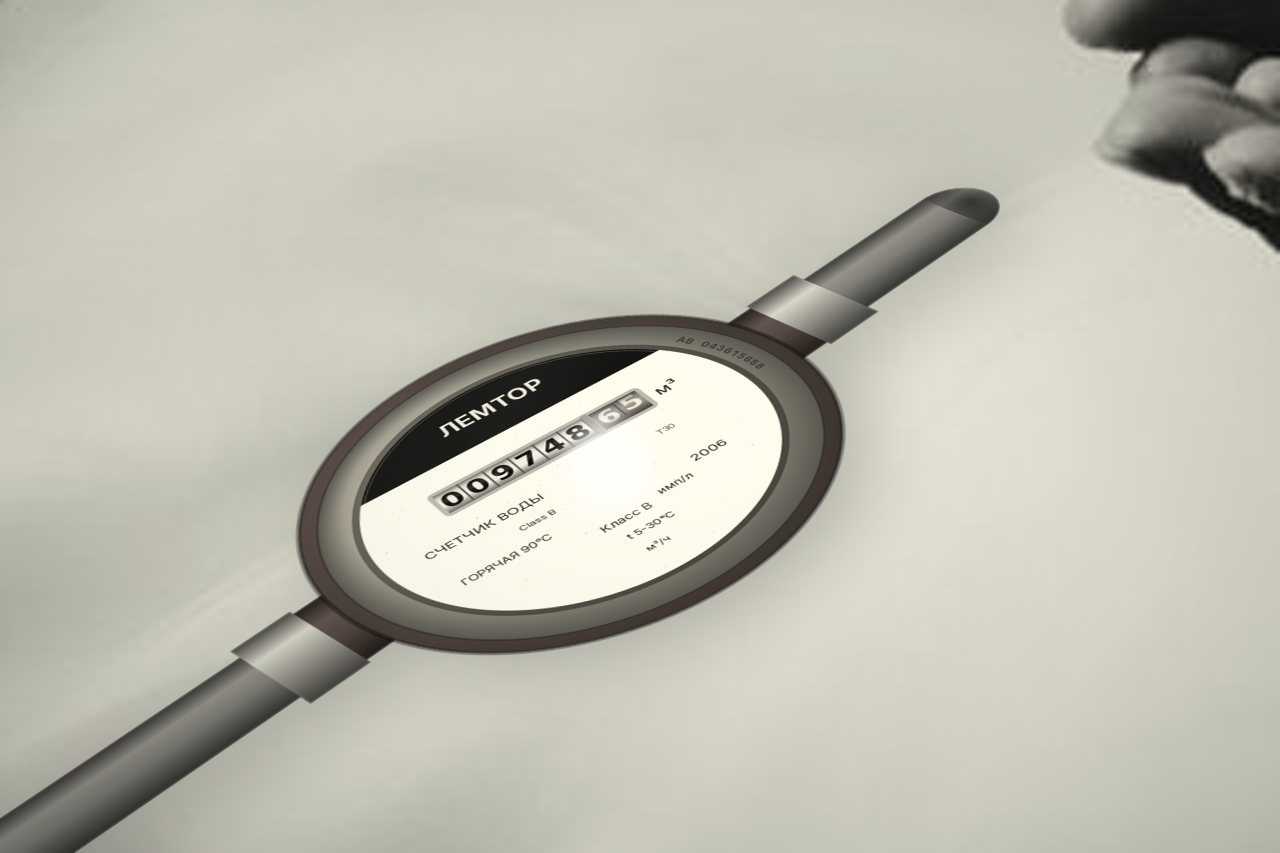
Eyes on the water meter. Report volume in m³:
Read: 9748.65 m³
